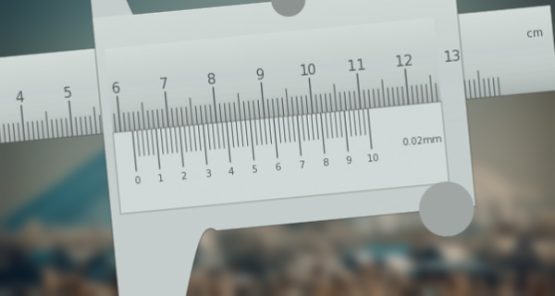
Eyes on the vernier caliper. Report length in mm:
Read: 62.5 mm
